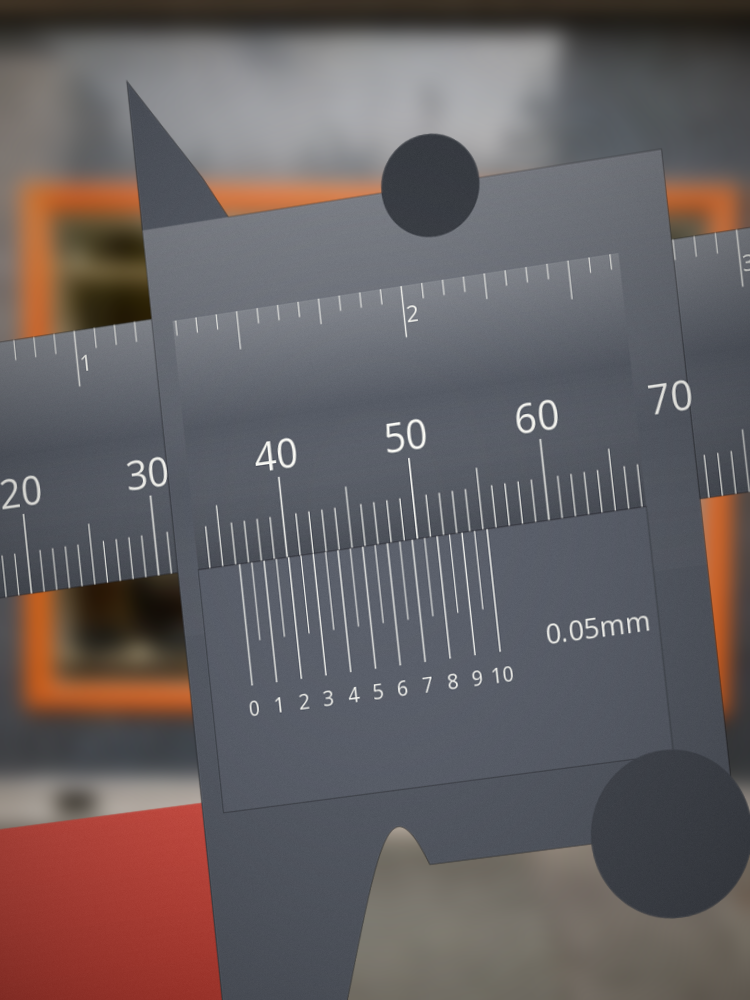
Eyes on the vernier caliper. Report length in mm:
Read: 36.3 mm
